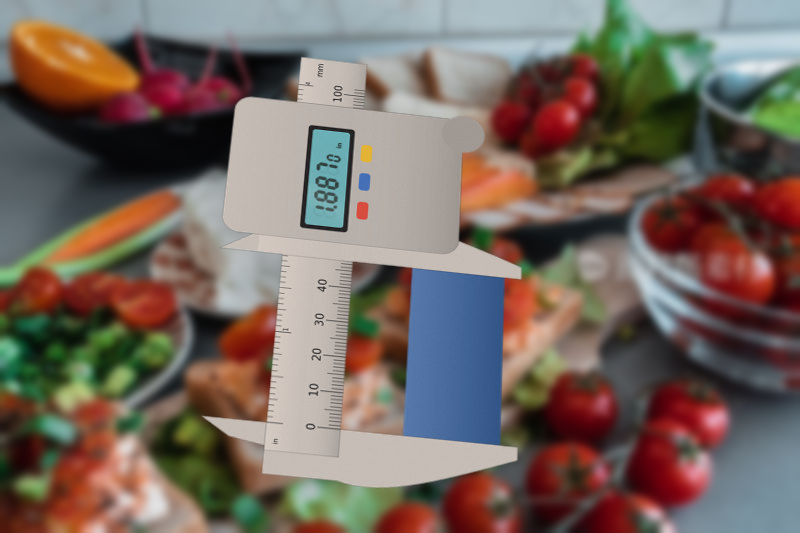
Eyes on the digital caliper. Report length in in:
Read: 1.8870 in
